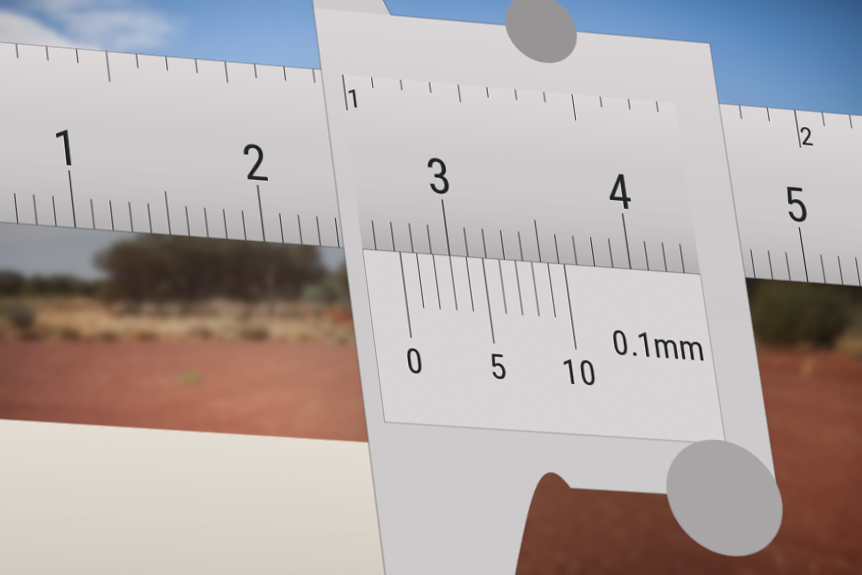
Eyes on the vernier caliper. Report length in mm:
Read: 27.3 mm
